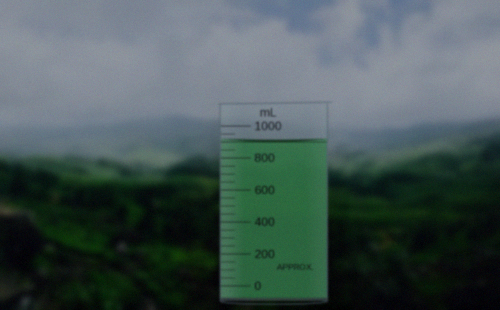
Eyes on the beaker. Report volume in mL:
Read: 900 mL
